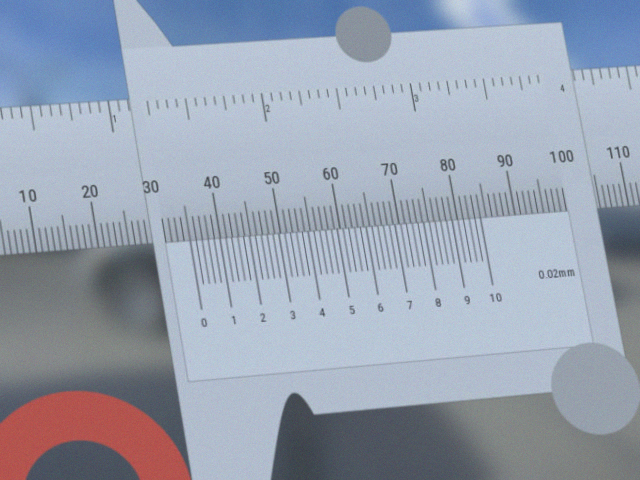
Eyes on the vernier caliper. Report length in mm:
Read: 35.0 mm
